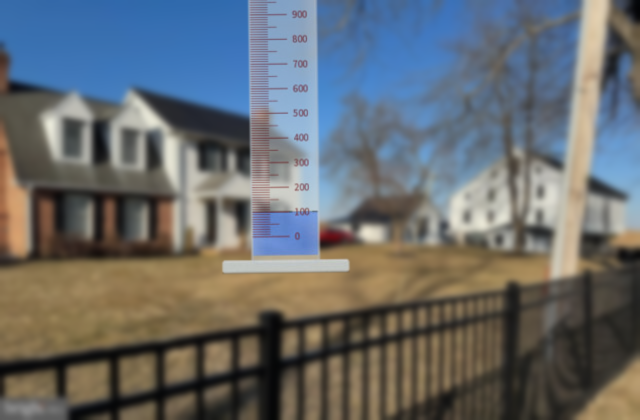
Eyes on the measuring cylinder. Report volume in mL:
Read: 100 mL
